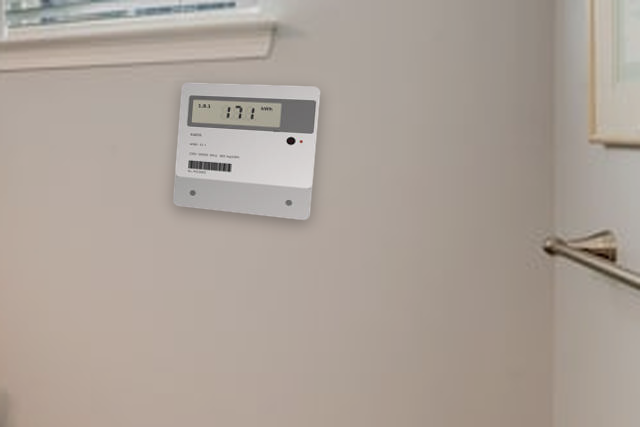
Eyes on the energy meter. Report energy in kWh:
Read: 171 kWh
